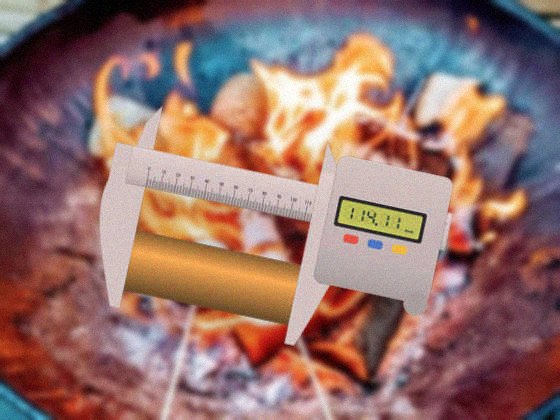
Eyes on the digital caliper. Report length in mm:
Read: 114.11 mm
